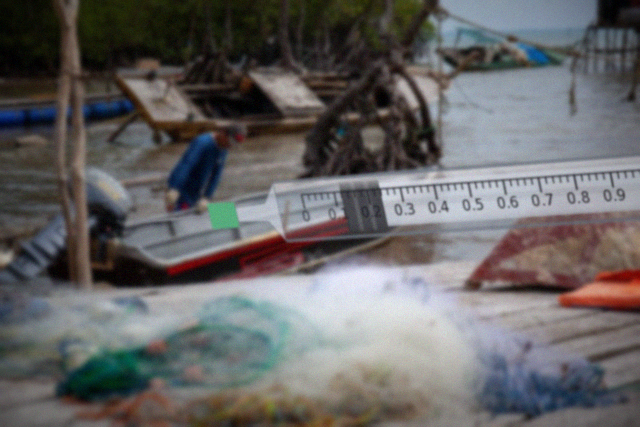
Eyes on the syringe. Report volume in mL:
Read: 0.12 mL
